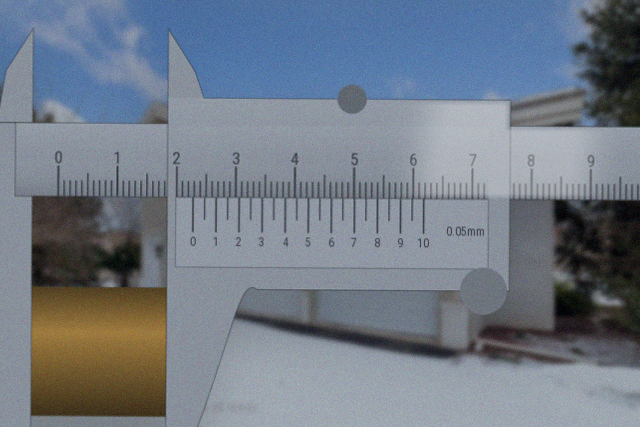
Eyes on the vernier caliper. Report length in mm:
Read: 22.8 mm
